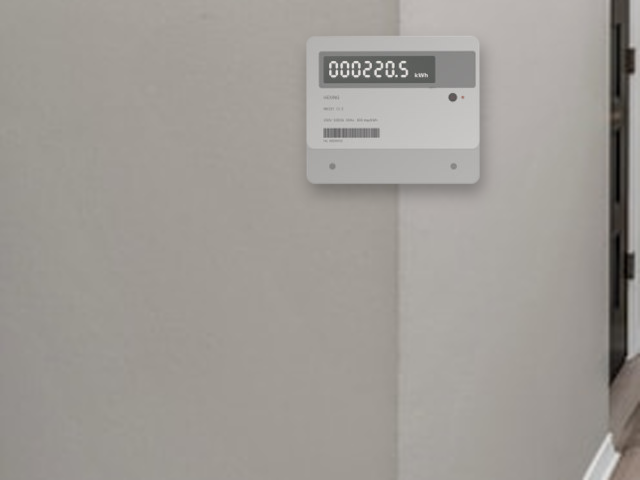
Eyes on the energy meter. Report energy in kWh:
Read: 220.5 kWh
